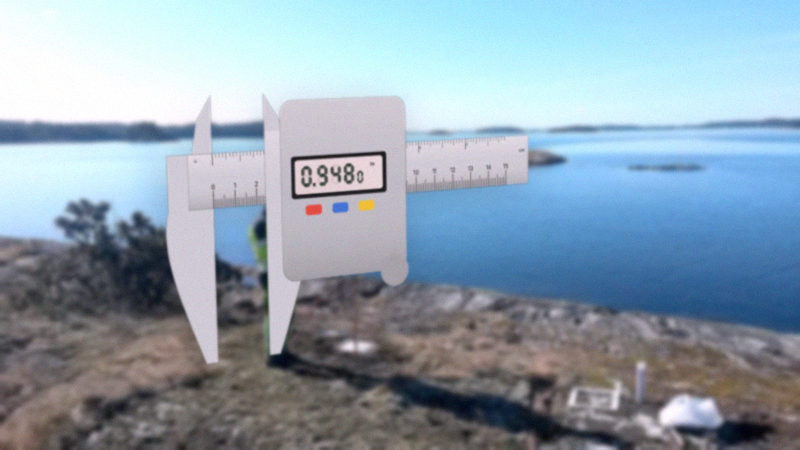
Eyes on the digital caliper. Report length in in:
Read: 0.9480 in
